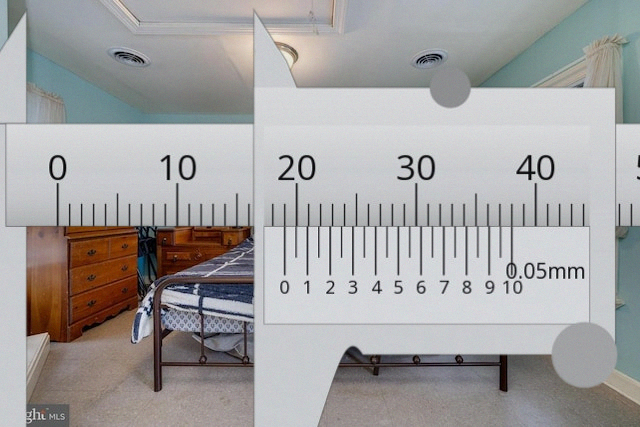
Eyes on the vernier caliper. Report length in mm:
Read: 19.0 mm
